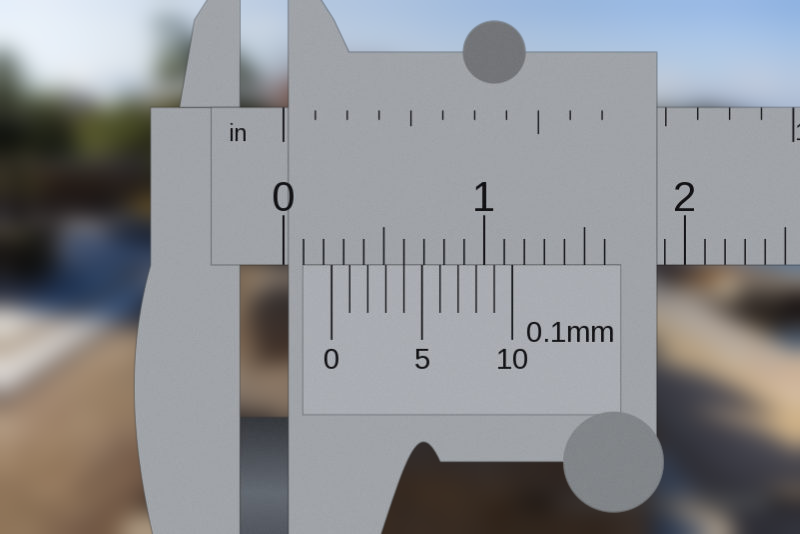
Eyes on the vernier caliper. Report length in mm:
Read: 2.4 mm
